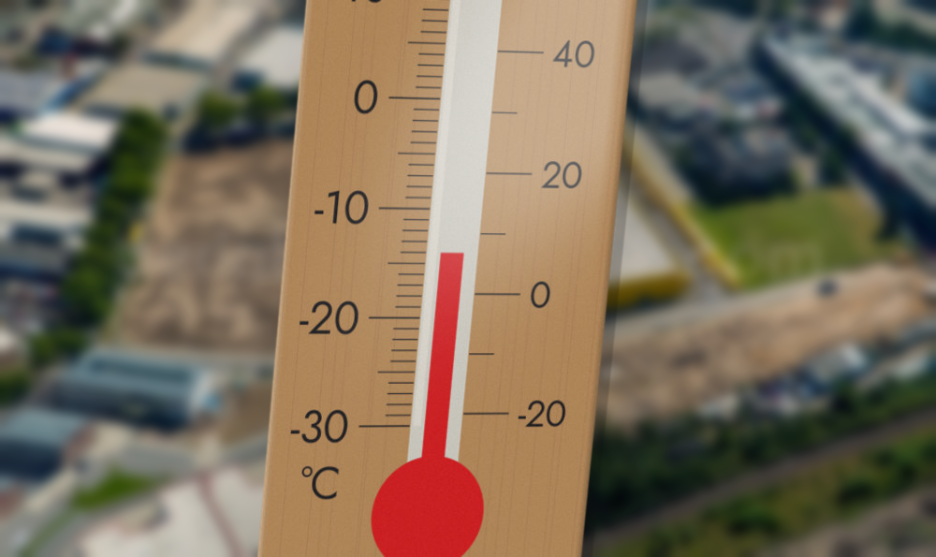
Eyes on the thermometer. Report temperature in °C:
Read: -14 °C
